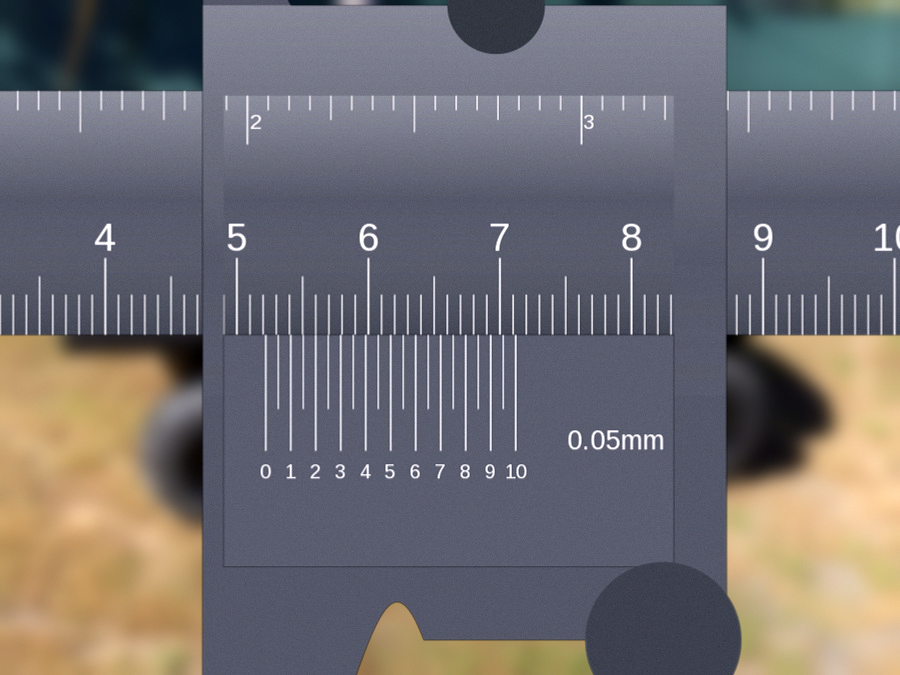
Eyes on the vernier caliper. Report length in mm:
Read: 52.2 mm
